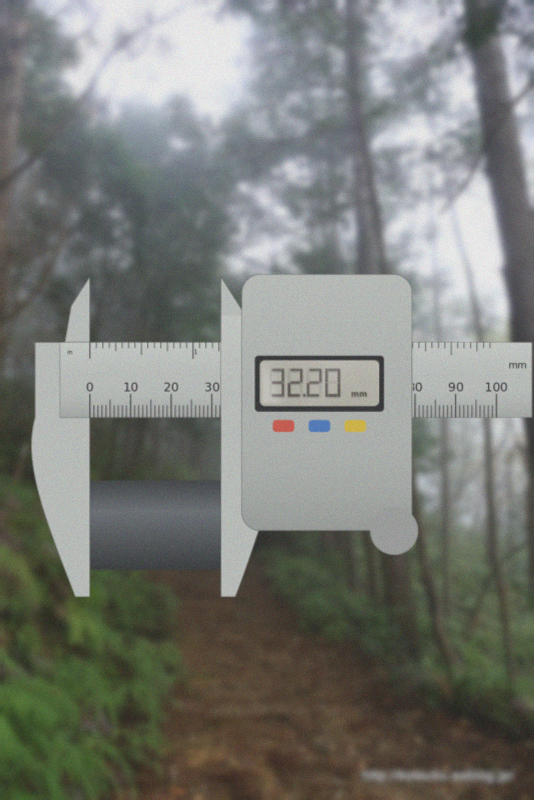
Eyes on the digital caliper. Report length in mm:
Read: 32.20 mm
